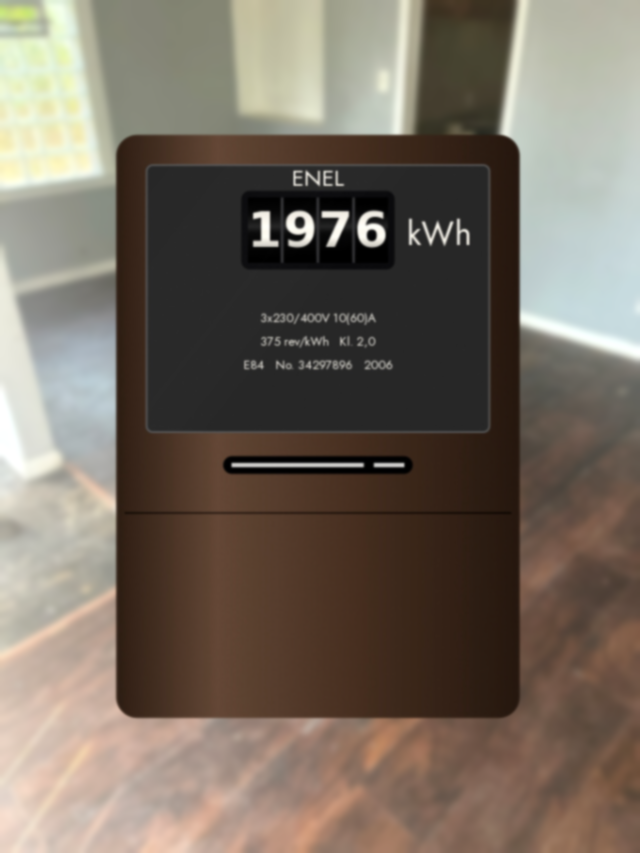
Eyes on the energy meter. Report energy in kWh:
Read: 1976 kWh
